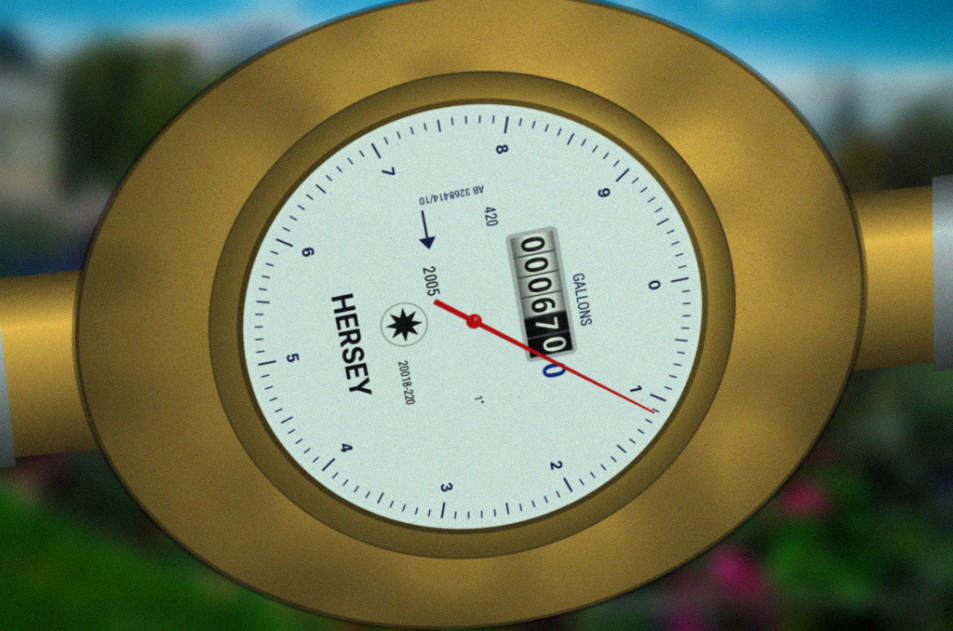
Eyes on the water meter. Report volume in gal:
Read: 6701.1 gal
